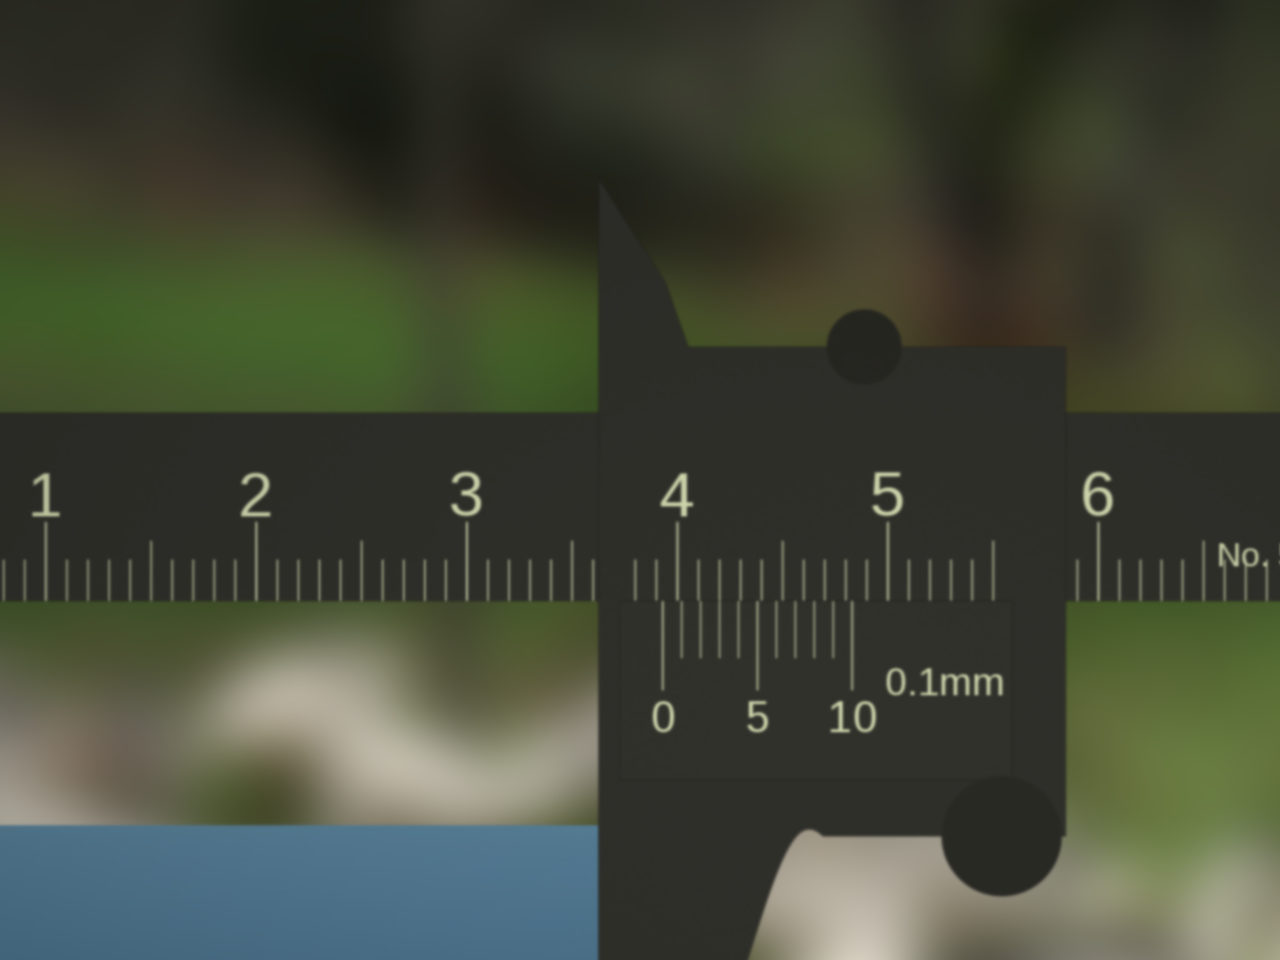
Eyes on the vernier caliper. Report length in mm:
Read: 39.3 mm
